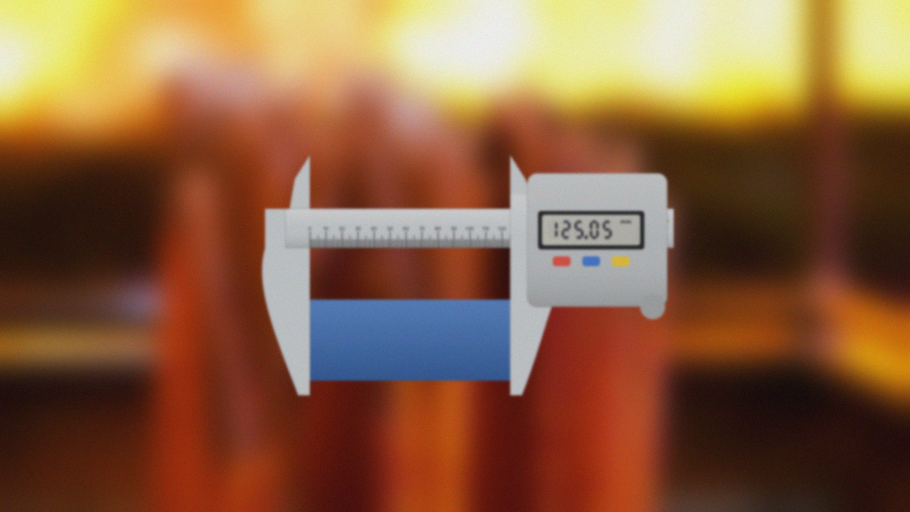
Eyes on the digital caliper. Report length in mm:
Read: 125.05 mm
